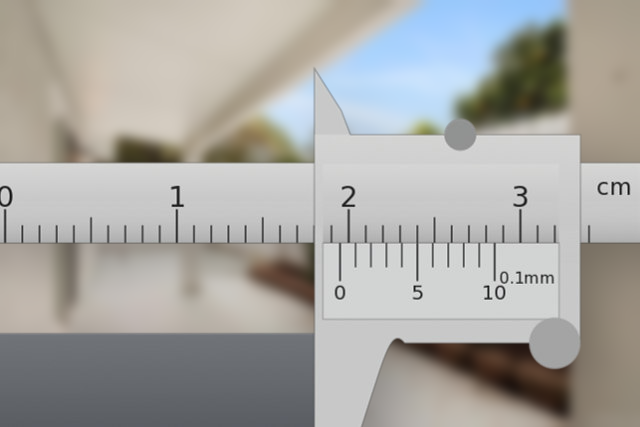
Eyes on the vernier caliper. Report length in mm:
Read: 19.5 mm
